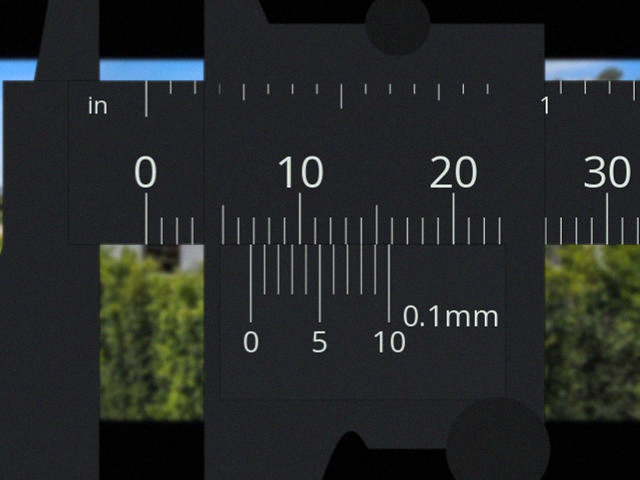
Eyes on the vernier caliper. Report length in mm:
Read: 6.8 mm
